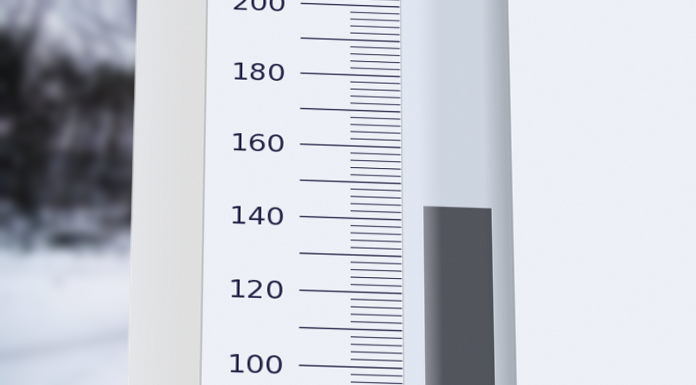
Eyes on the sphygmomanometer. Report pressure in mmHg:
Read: 144 mmHg
